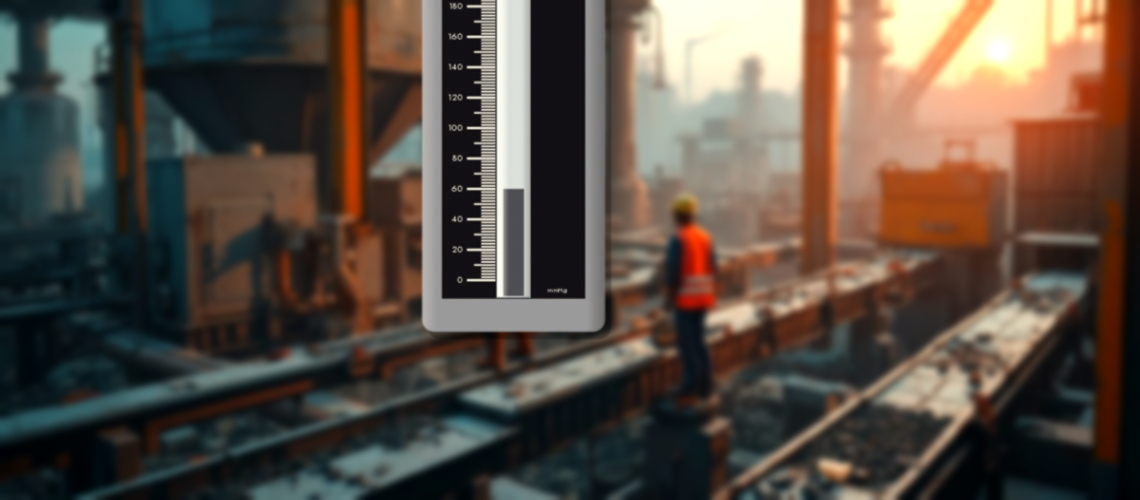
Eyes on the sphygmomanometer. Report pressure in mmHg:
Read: 60 mmHg
